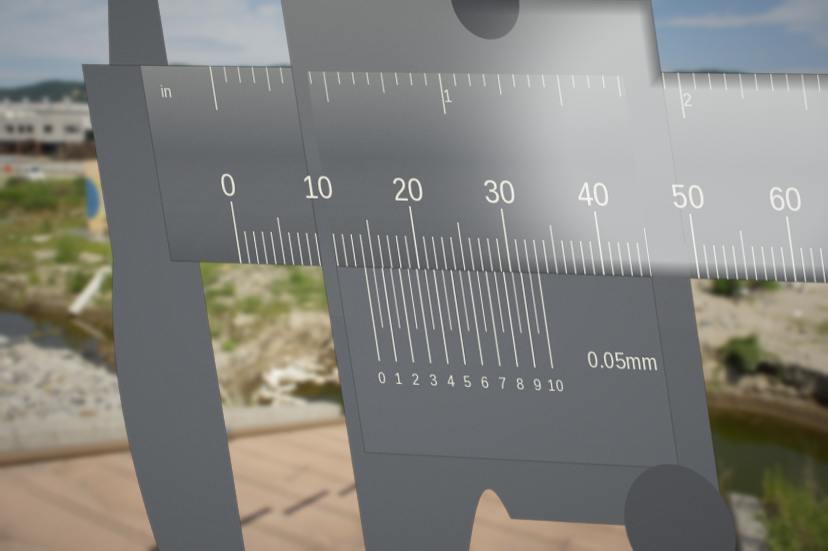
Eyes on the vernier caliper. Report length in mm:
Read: 14.0 mm
